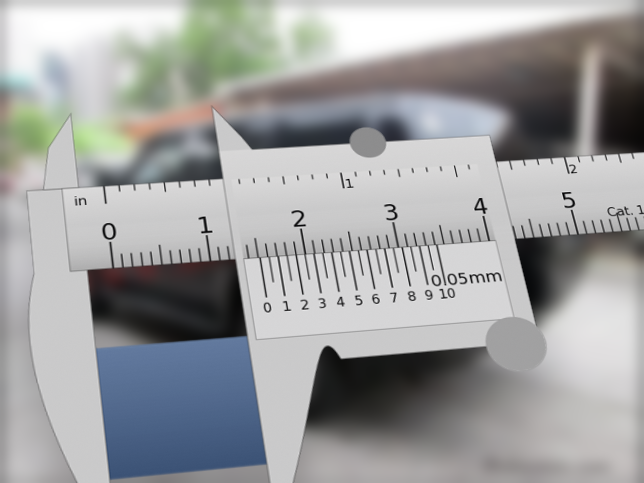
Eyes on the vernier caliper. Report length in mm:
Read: 15.2 mm
